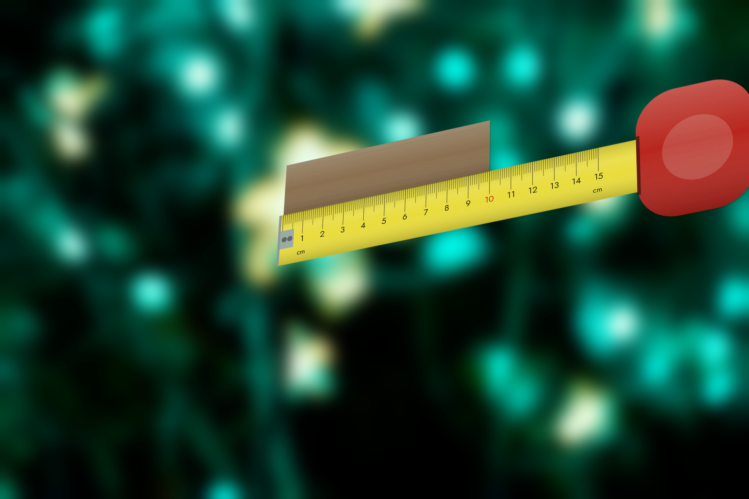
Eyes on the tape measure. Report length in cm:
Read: 10 cm
